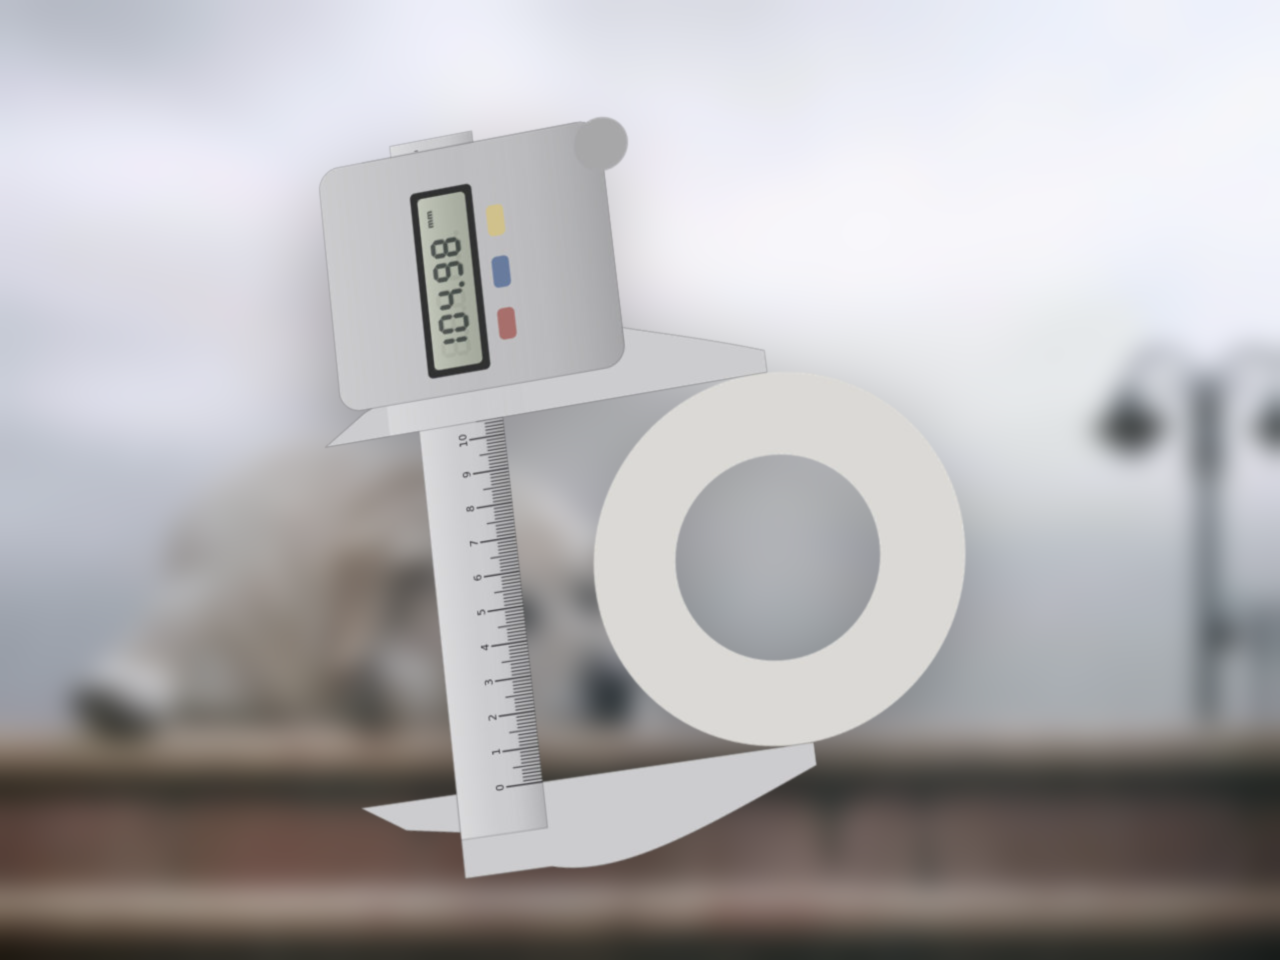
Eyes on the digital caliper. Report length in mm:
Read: 104.98 mm
